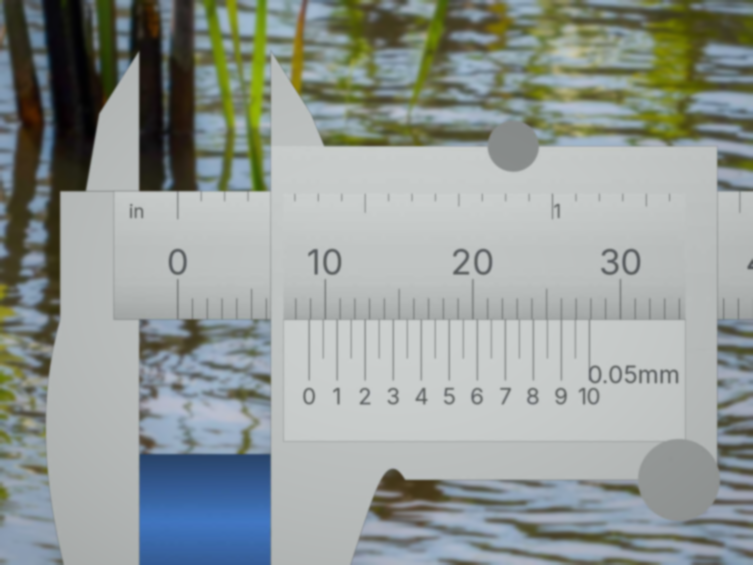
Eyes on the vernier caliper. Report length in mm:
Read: 8.9 mm
